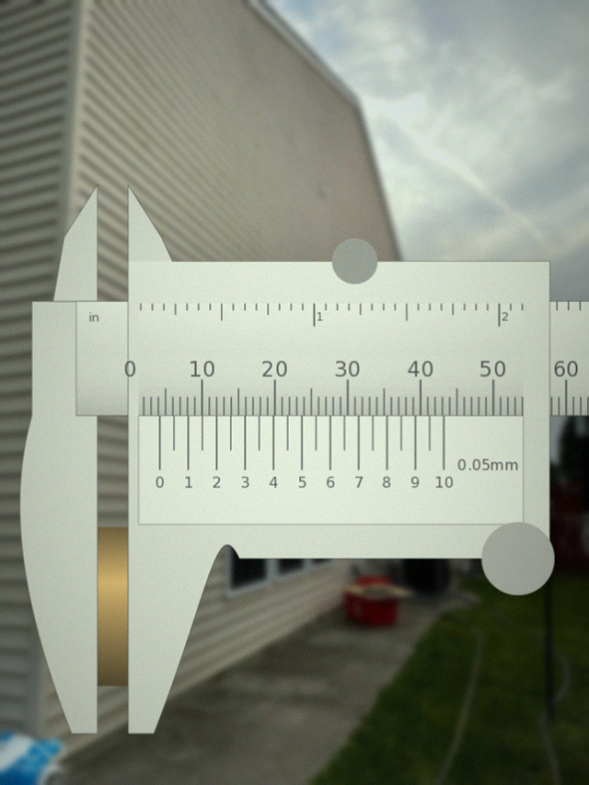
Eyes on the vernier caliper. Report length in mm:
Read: 4.2 mm
